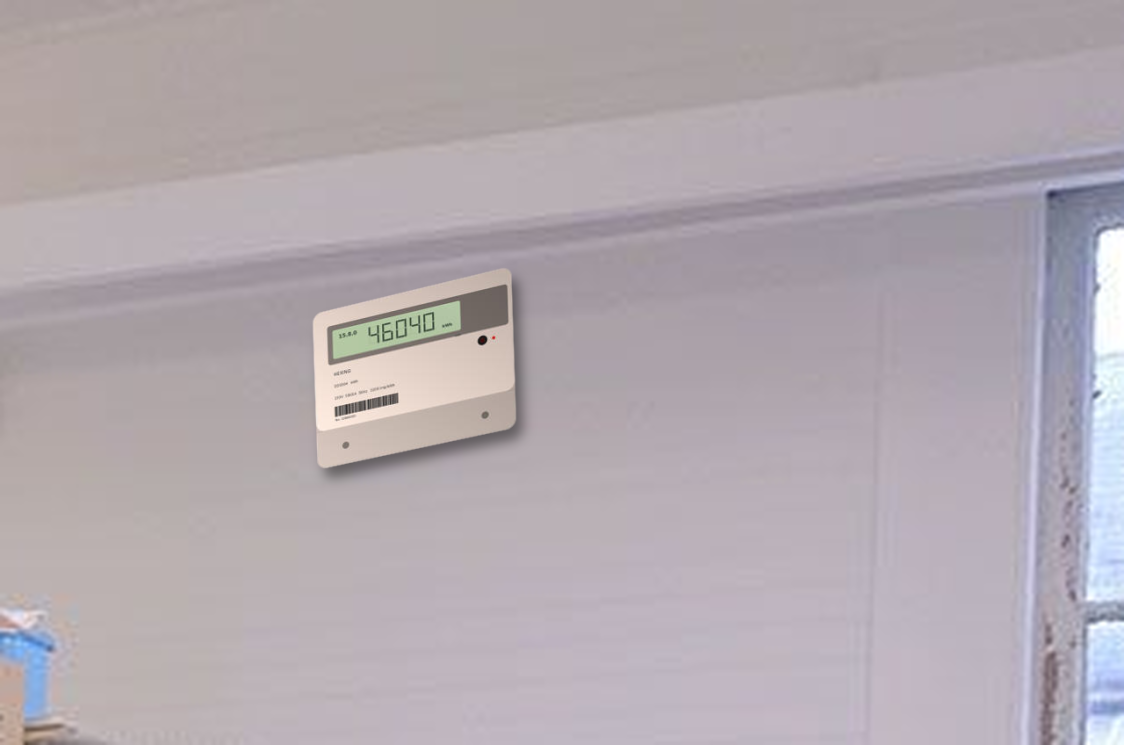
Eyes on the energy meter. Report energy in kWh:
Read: 46040 kWh
